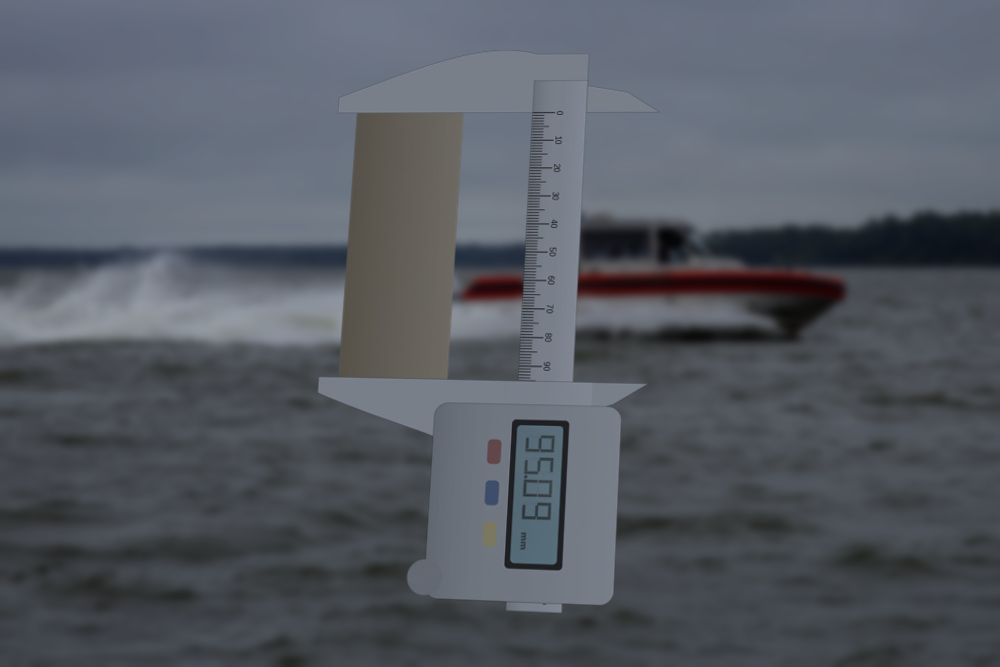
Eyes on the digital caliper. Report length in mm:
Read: 95.09 mm
